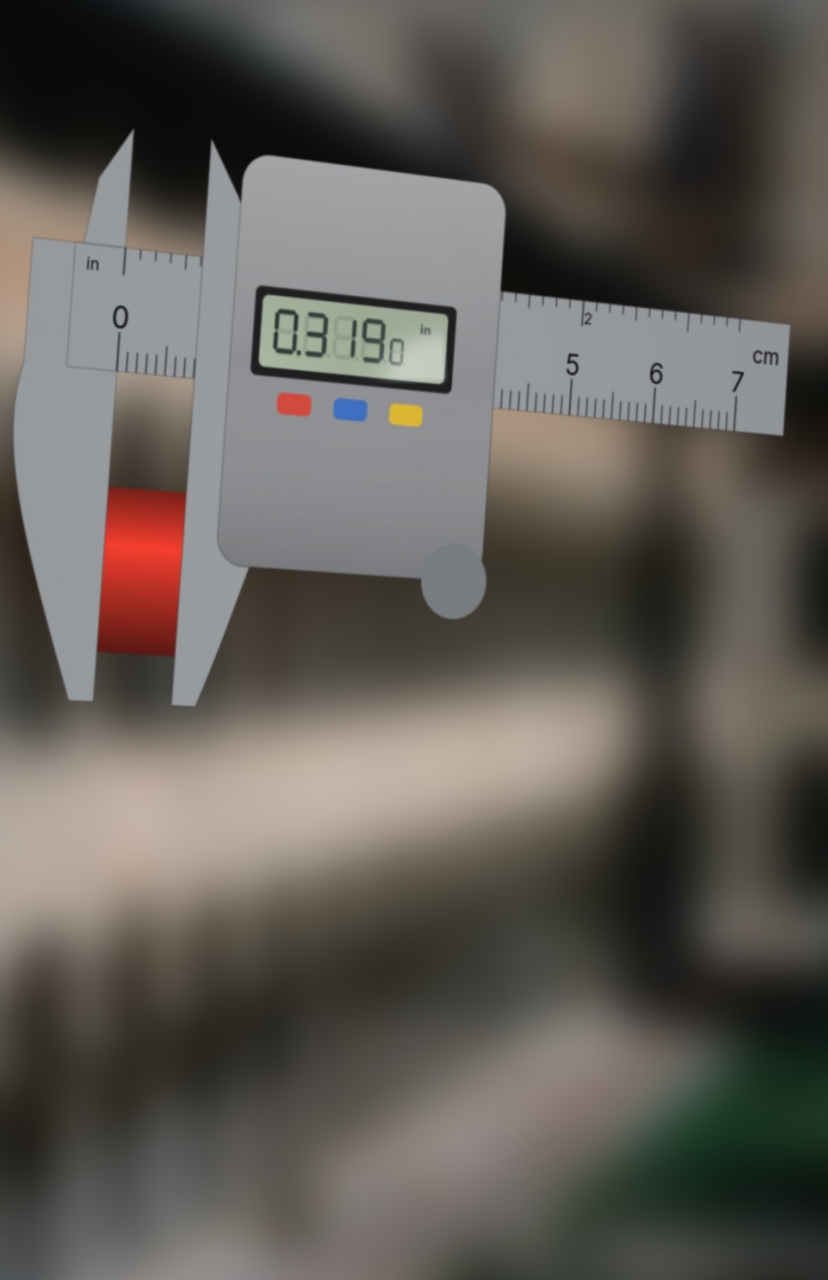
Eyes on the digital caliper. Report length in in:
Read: 0.3190 in
